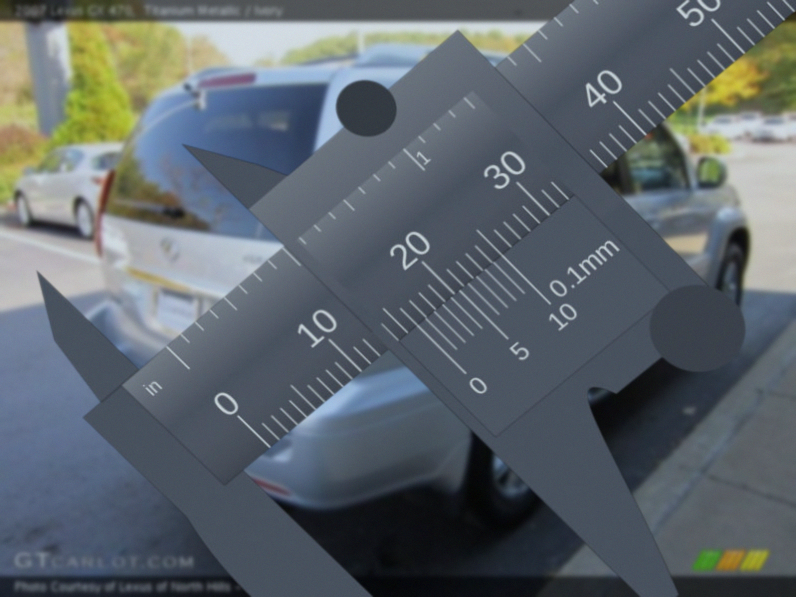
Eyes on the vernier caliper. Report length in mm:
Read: 16.0 mm
